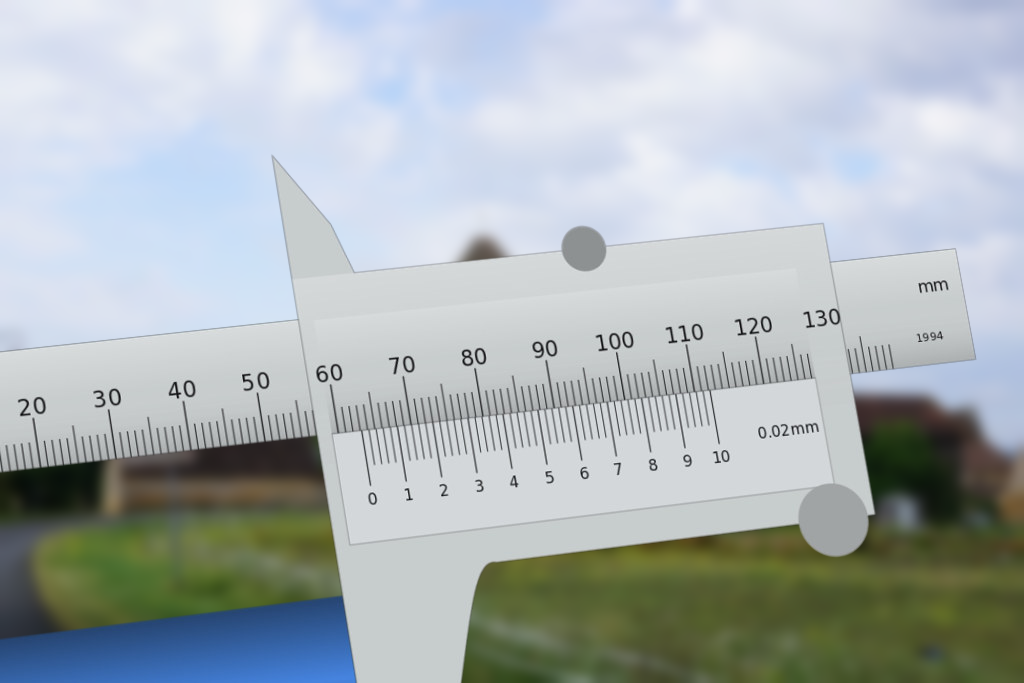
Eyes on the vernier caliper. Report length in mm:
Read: 63.2 mm
